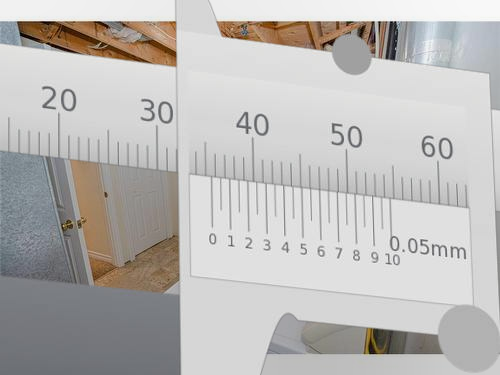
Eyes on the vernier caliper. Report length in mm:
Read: 35.6 mm
